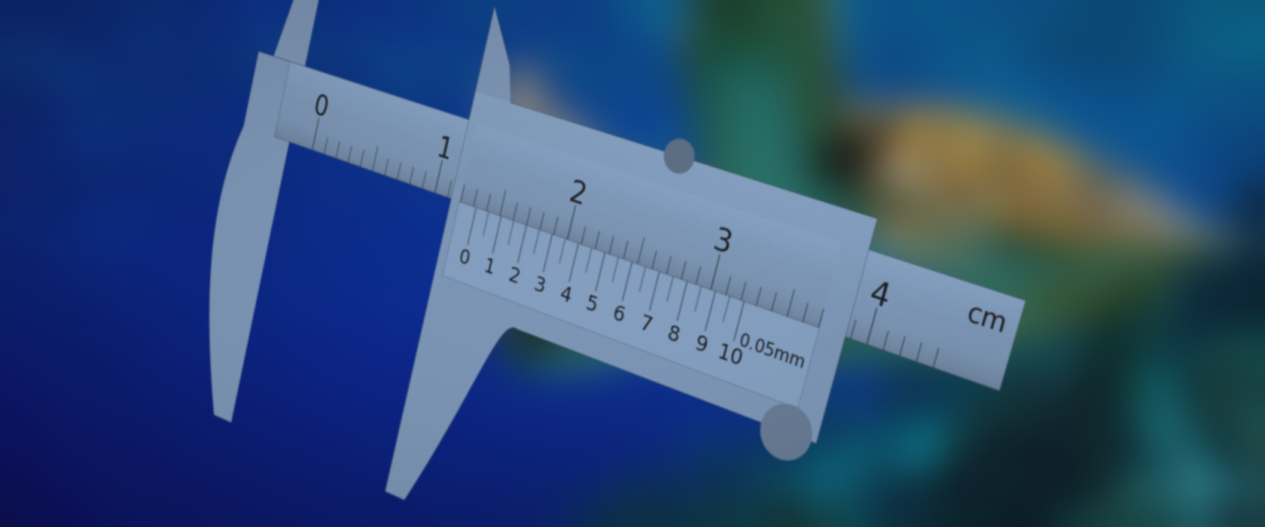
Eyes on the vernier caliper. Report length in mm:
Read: 13.2 mm
